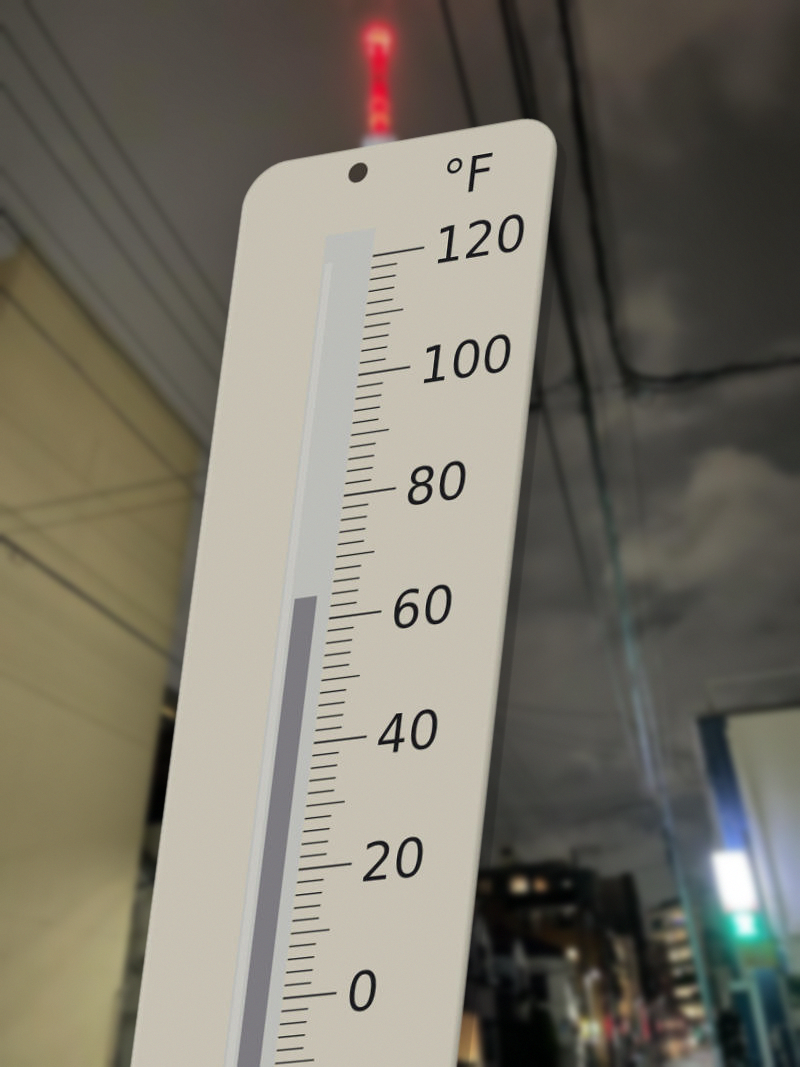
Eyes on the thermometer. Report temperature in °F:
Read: 64 °F
